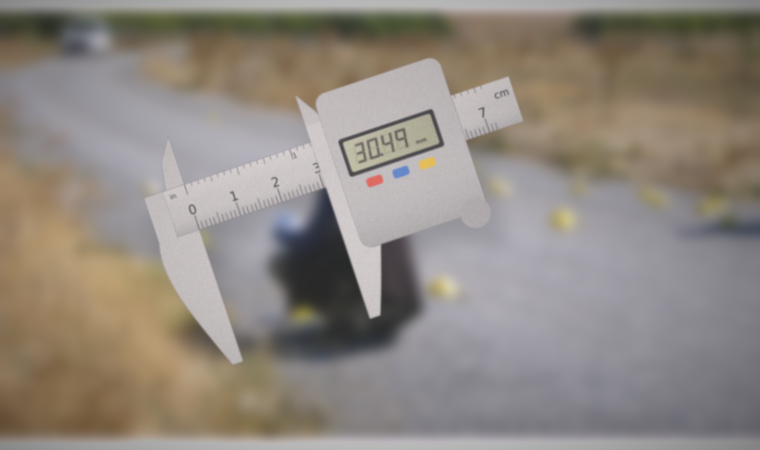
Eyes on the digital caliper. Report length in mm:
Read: 30.49 mm
